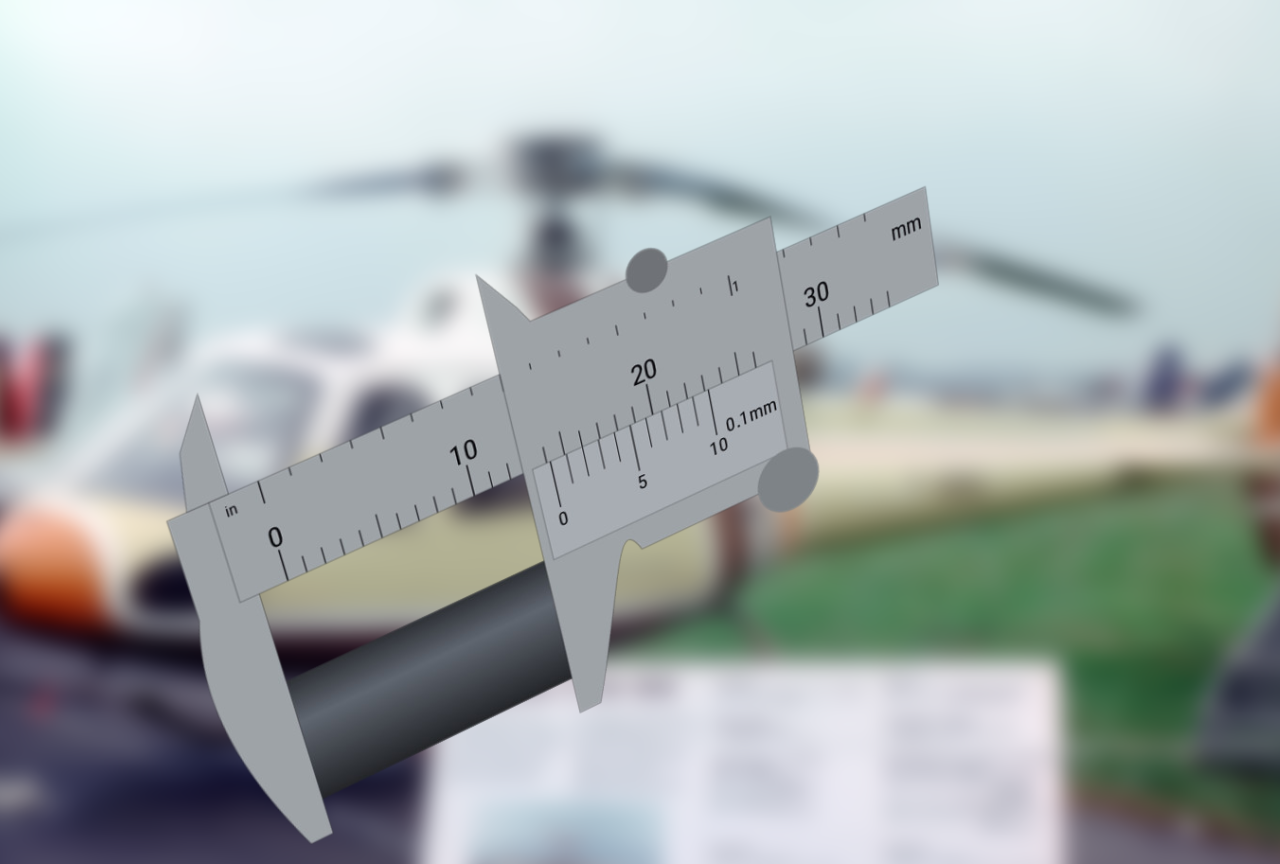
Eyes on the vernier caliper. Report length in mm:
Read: 14.2 mm
